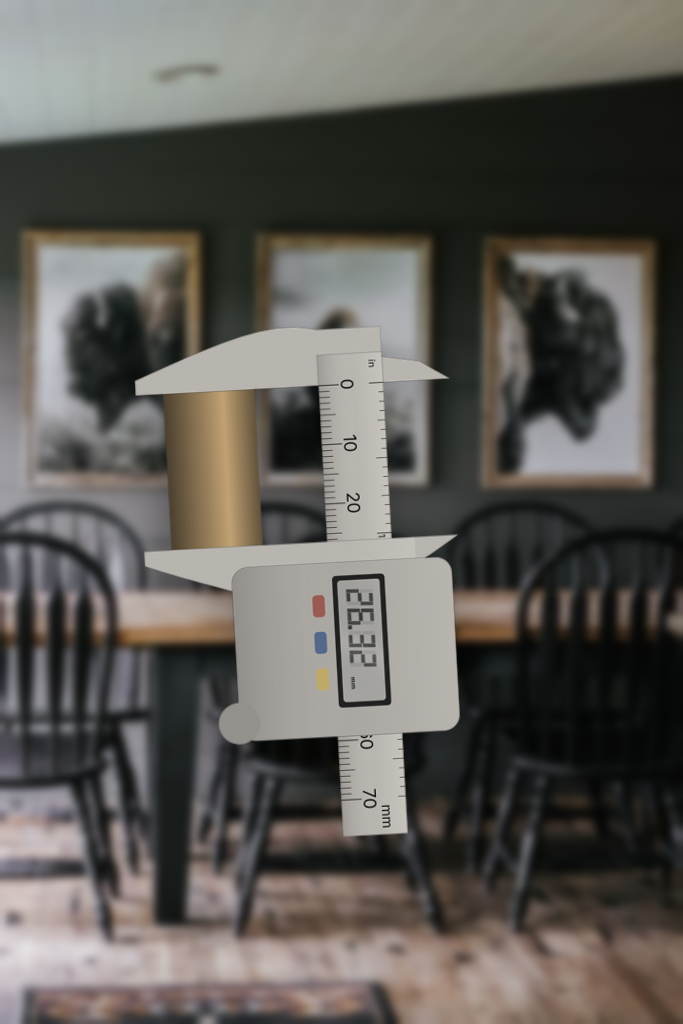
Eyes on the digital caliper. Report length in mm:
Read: 26.32 mm
